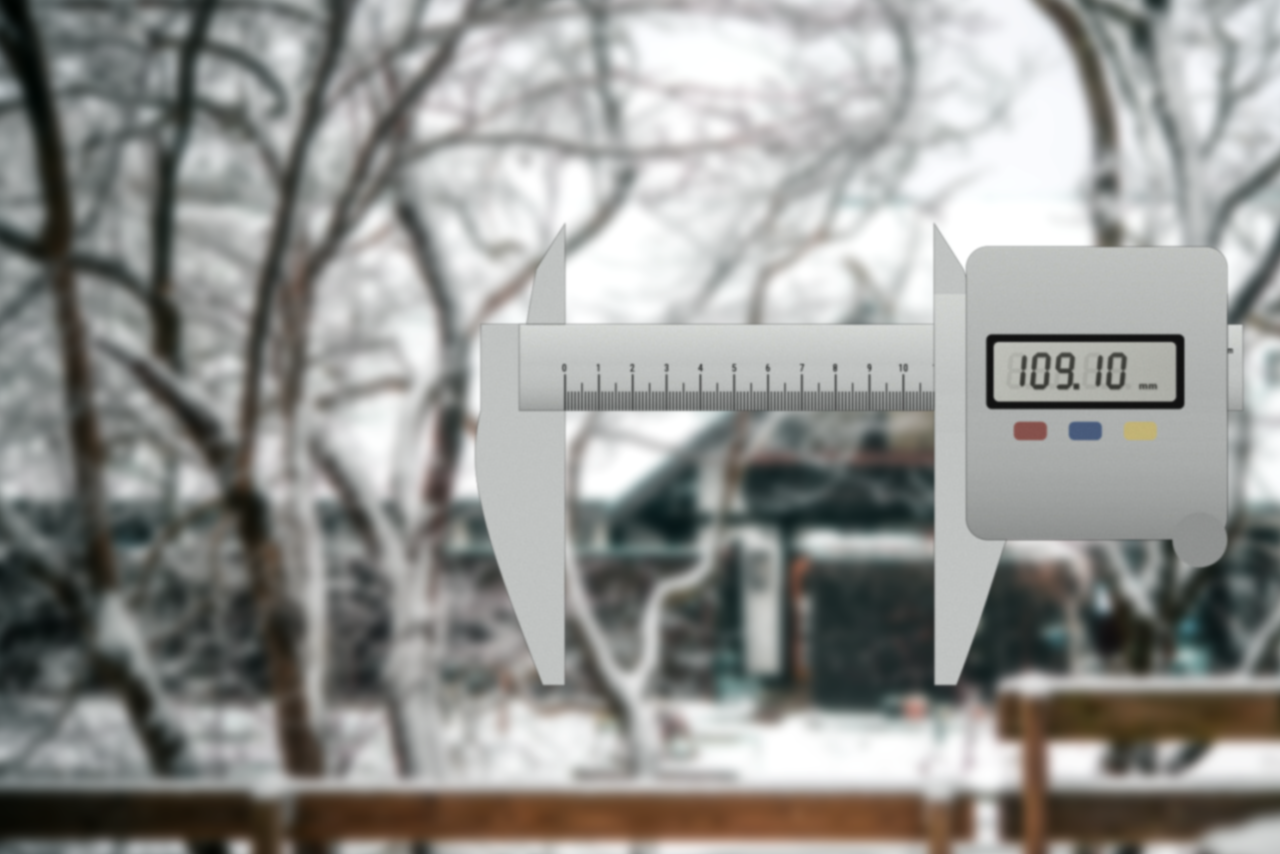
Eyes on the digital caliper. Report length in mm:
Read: 109.10 mm
